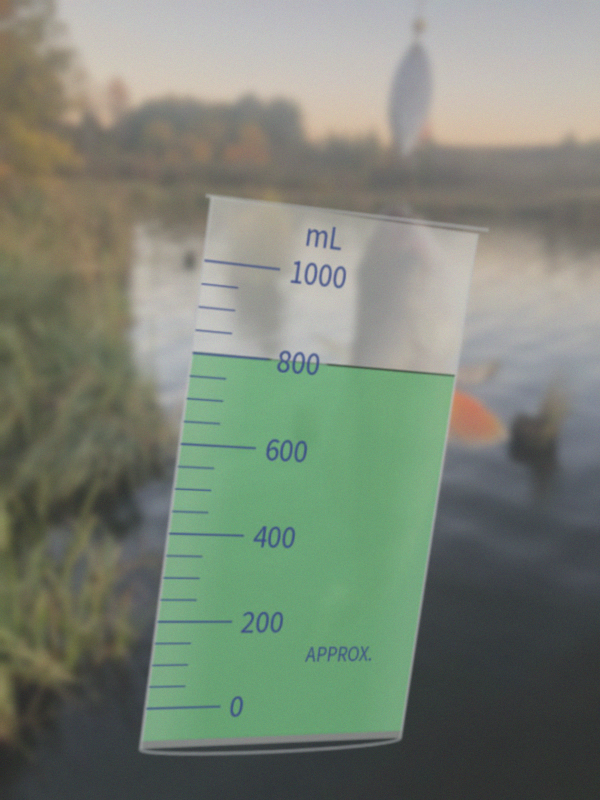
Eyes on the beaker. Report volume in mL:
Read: 800 mL
